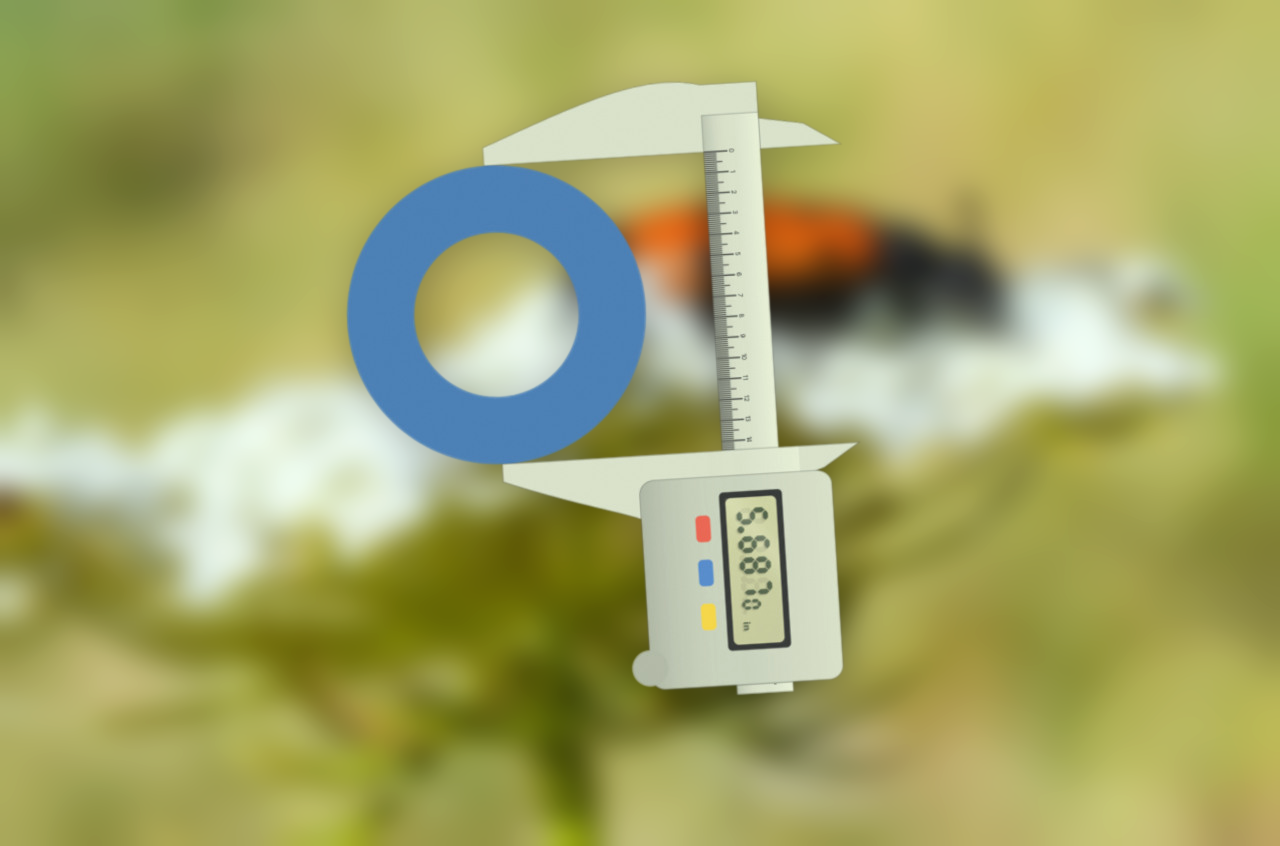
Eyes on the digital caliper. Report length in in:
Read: 5.6870 in
